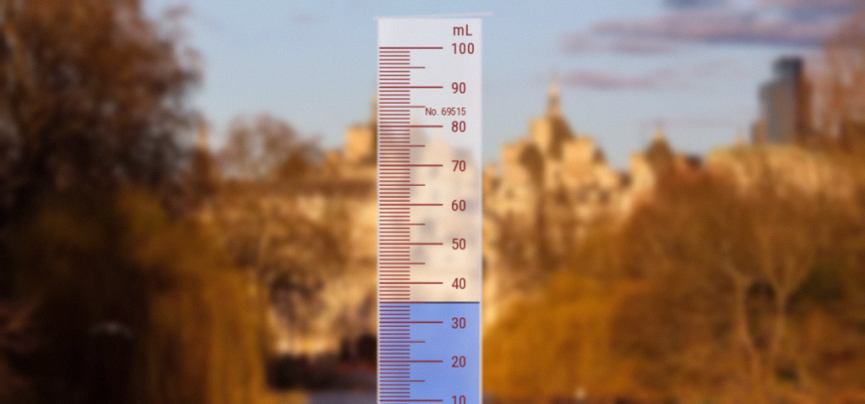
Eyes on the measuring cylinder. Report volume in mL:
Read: 35 mL
